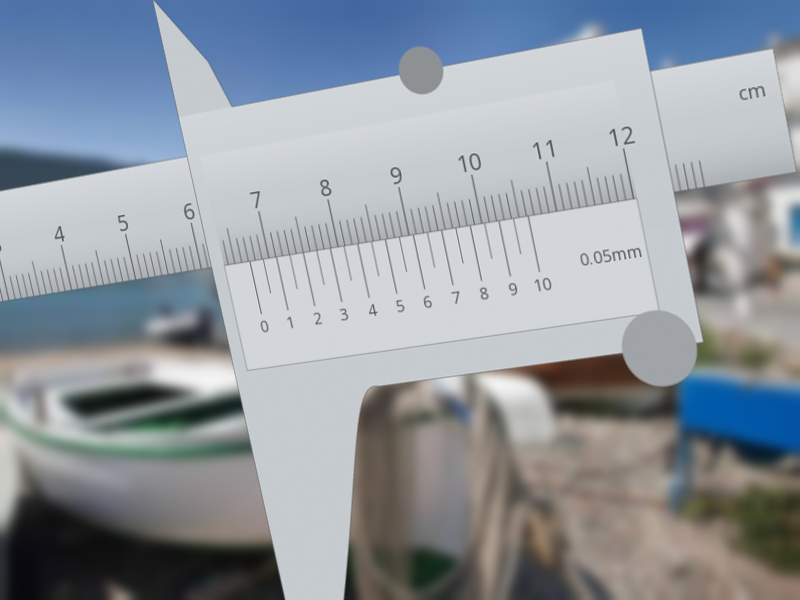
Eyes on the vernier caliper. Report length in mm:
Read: 67.2 mm
